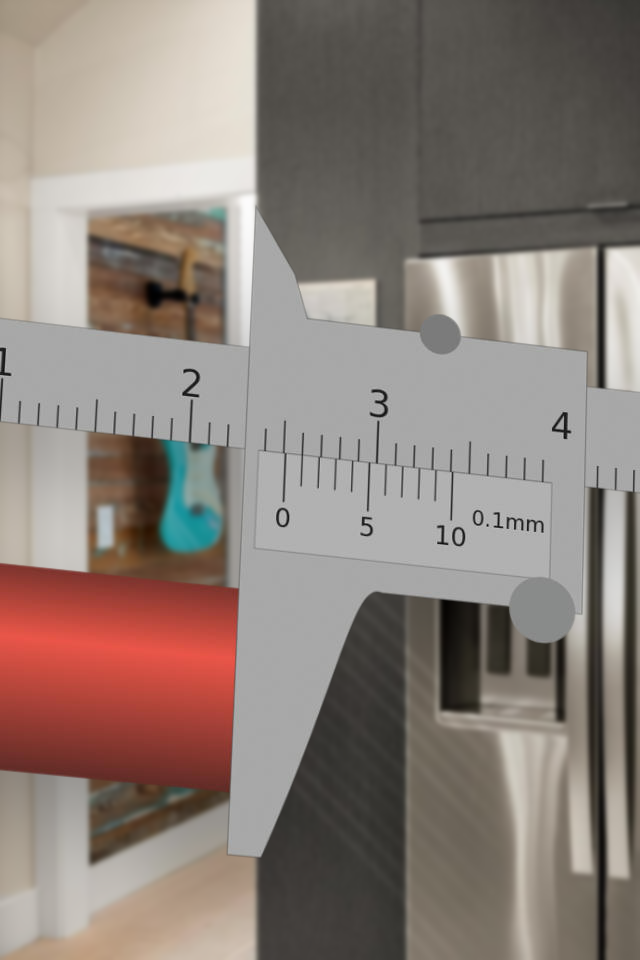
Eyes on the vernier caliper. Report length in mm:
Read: 25.1 mm
